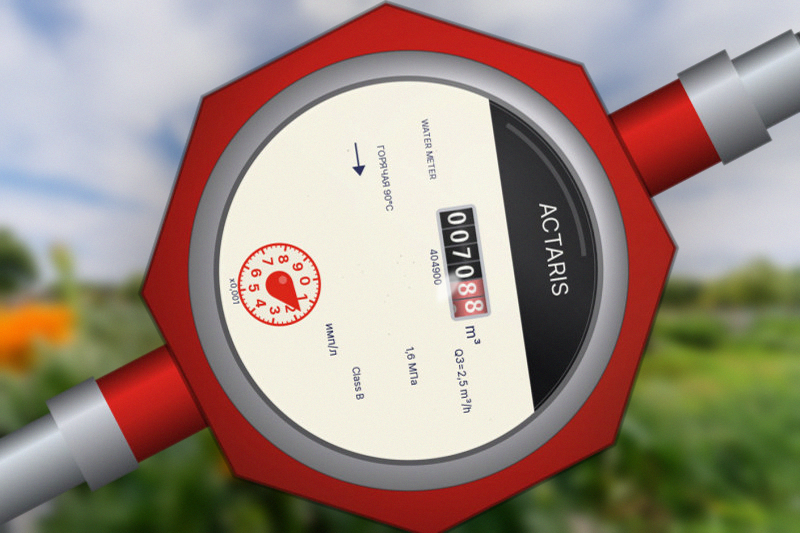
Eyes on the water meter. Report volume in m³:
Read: 70.881 m³
